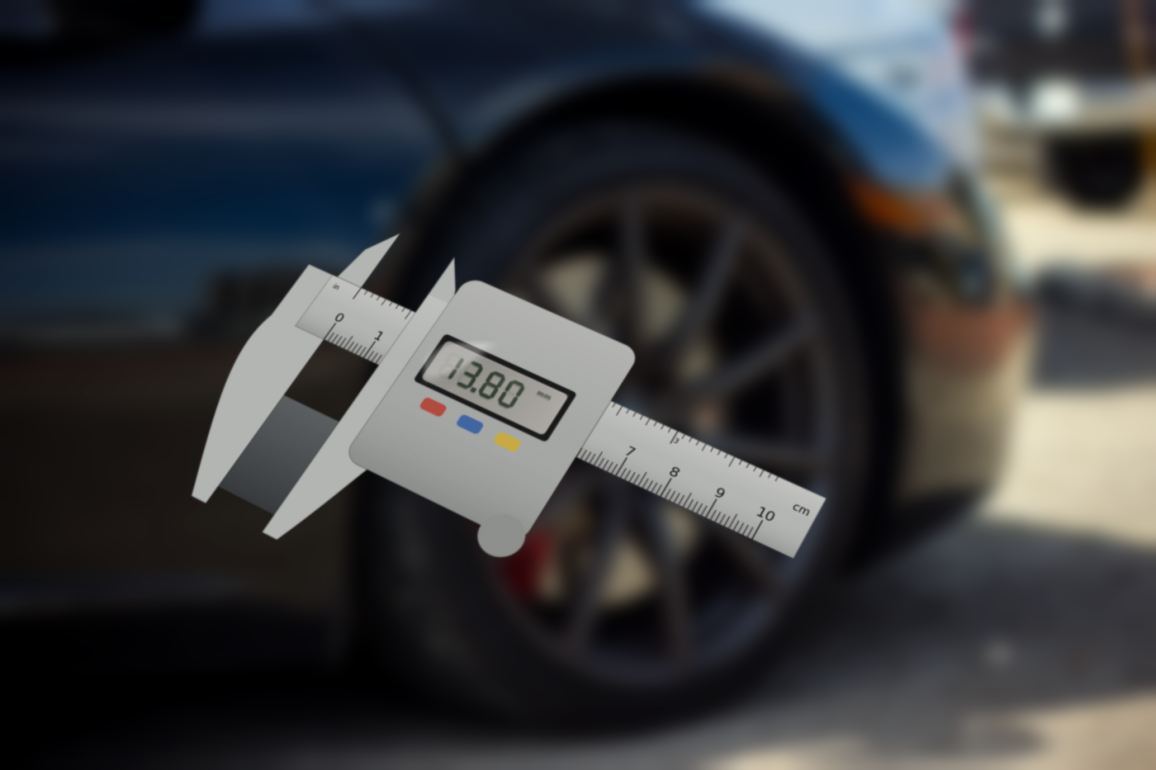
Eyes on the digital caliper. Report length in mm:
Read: 13.80 mm
